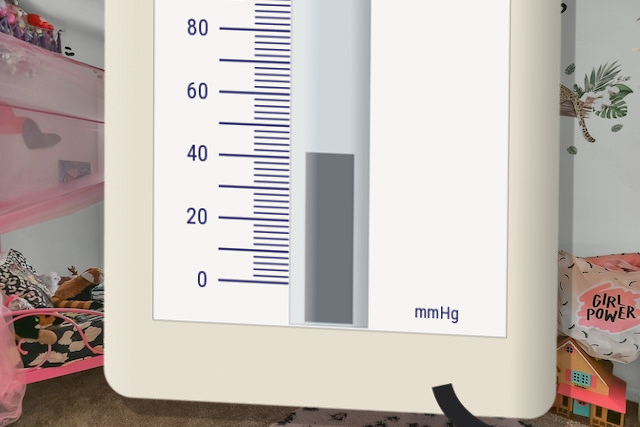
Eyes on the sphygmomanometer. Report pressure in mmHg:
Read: 42 mmHg
